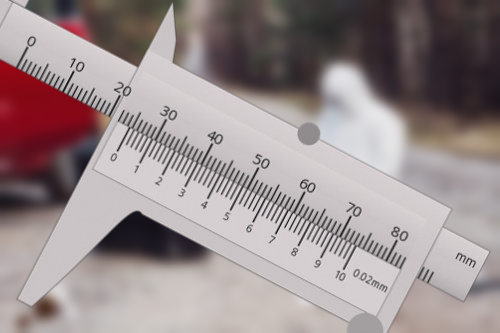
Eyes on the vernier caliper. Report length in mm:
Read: 24.5 mm
